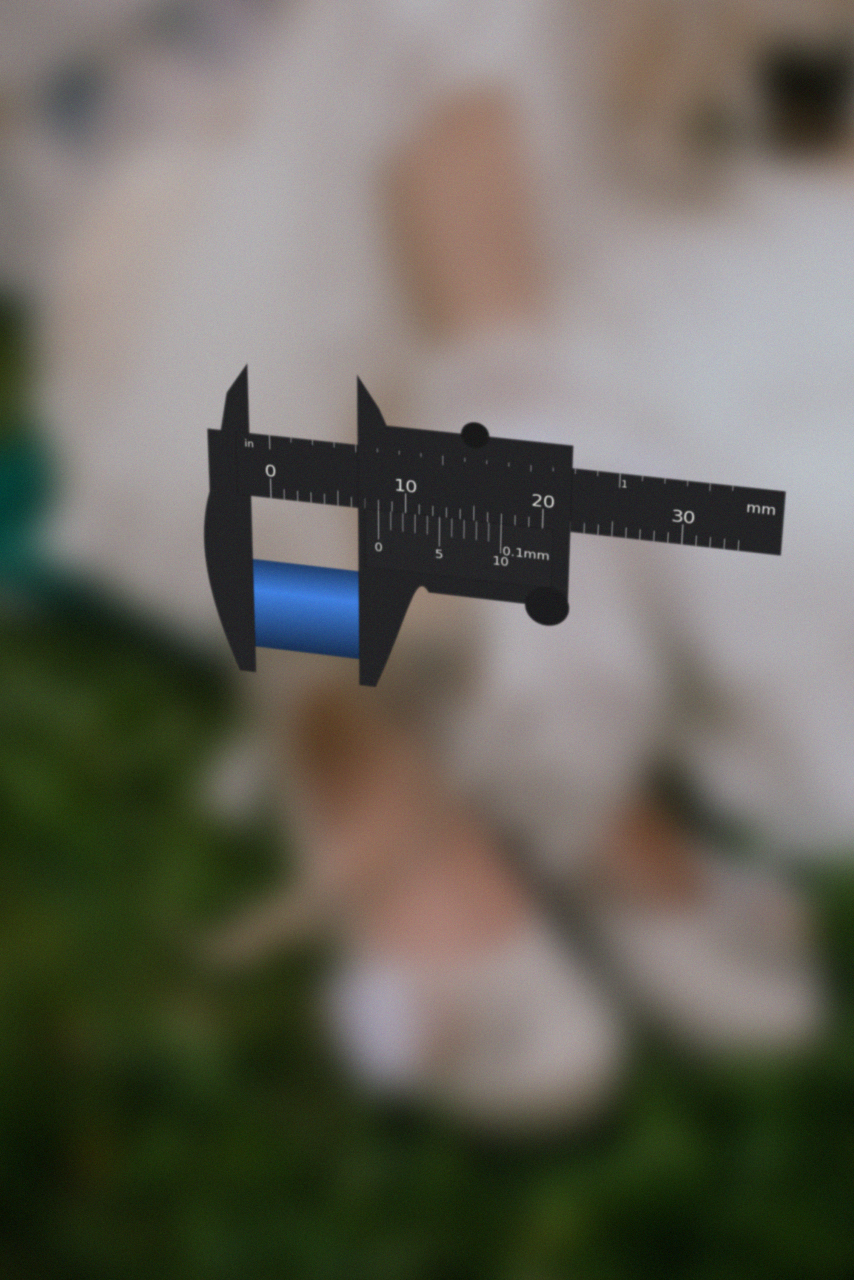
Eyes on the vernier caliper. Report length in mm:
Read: 8.0 mm
